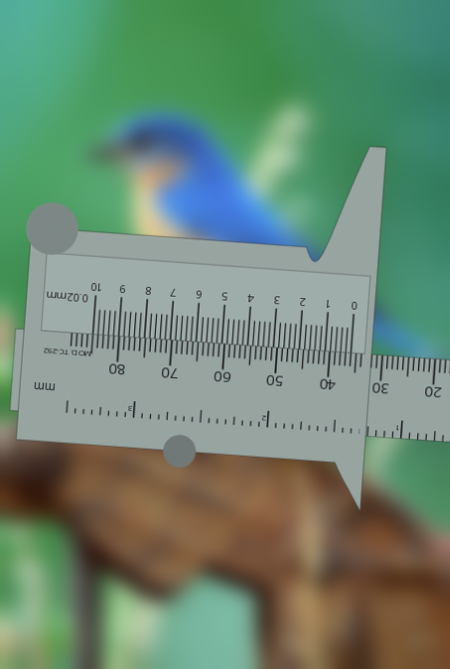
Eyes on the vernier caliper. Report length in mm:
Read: 36.0 mm
